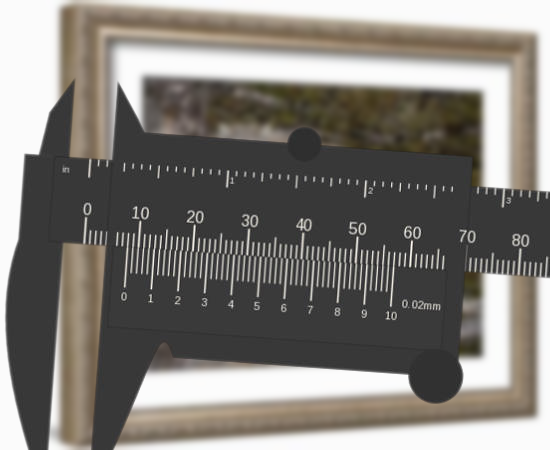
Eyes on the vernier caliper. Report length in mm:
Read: 8.0 mm
